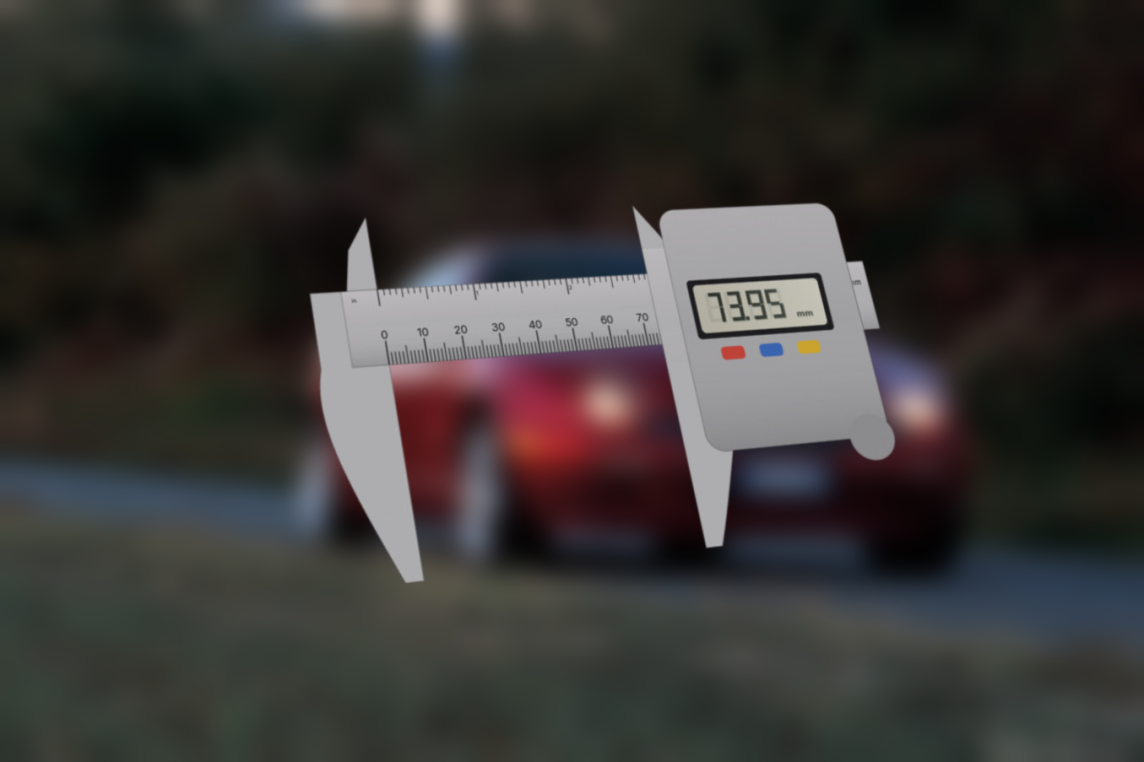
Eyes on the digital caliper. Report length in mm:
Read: 73.95 mm
